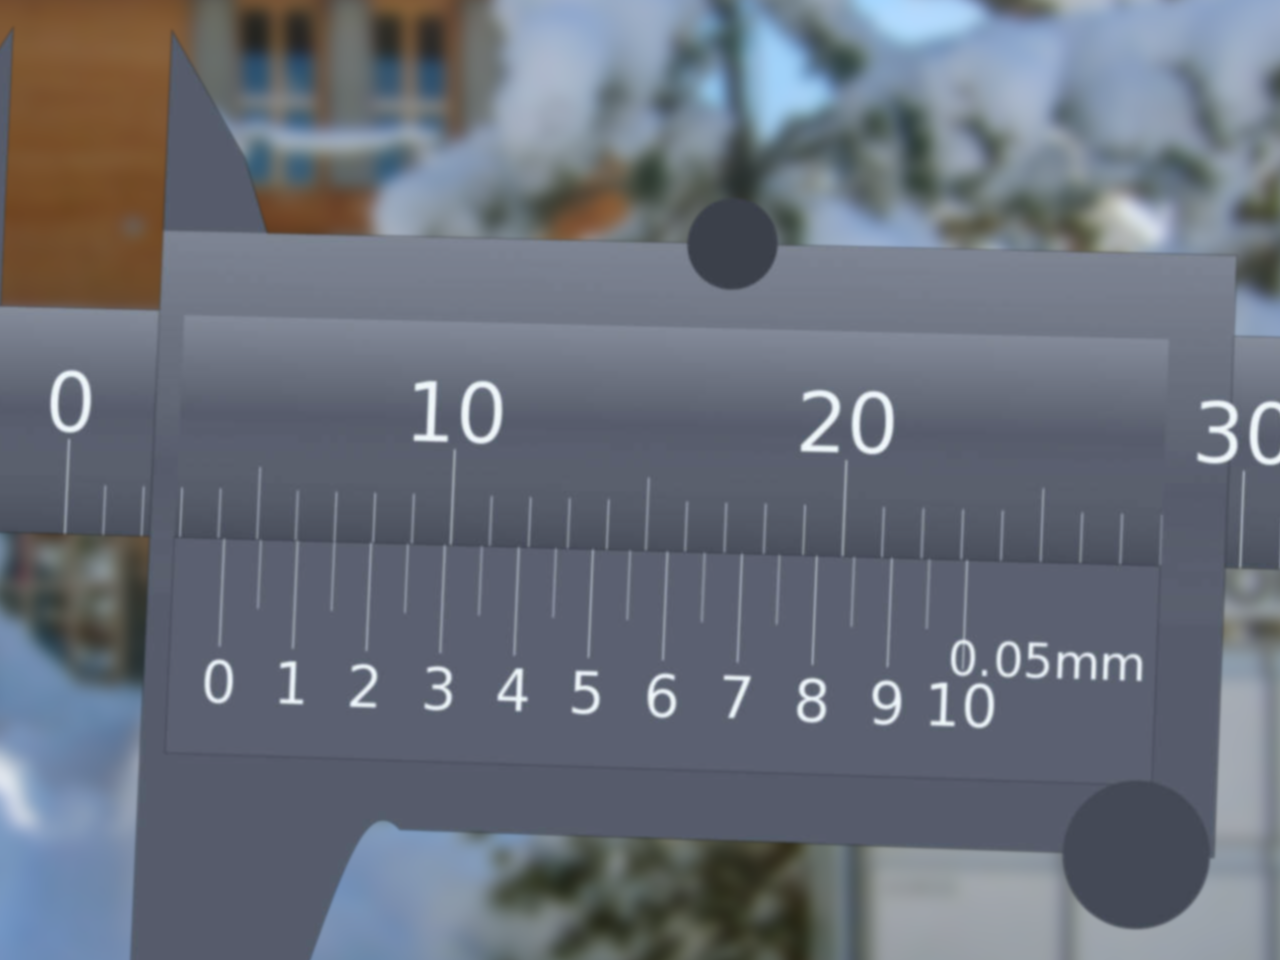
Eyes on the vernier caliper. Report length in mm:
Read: 4.15 mm
